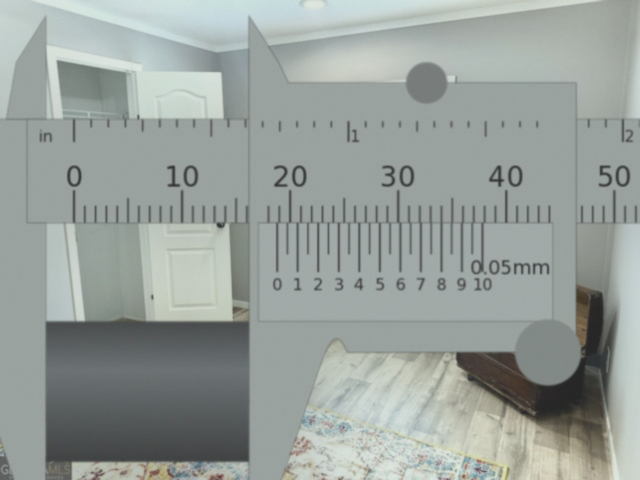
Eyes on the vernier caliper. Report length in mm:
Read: 18.8 mm
